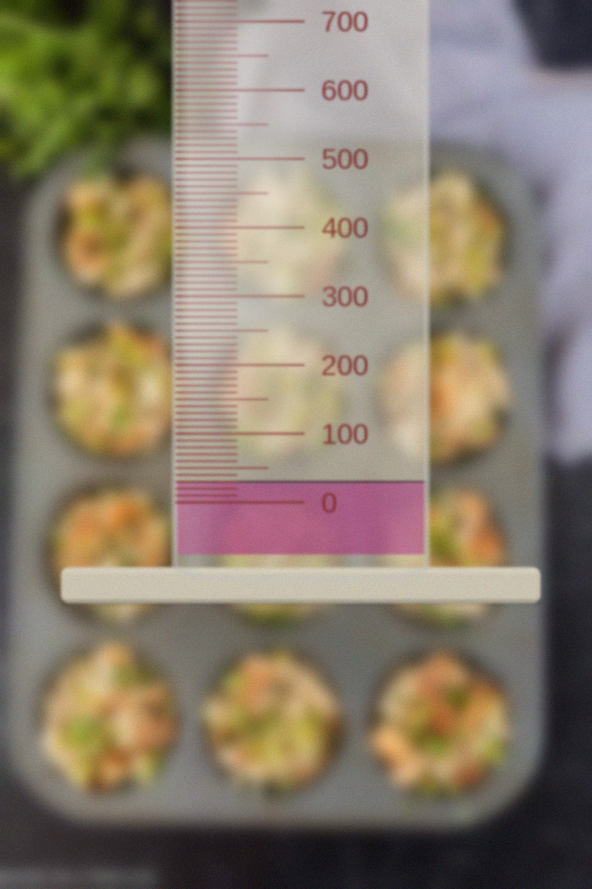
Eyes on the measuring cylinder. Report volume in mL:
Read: 30 mL
